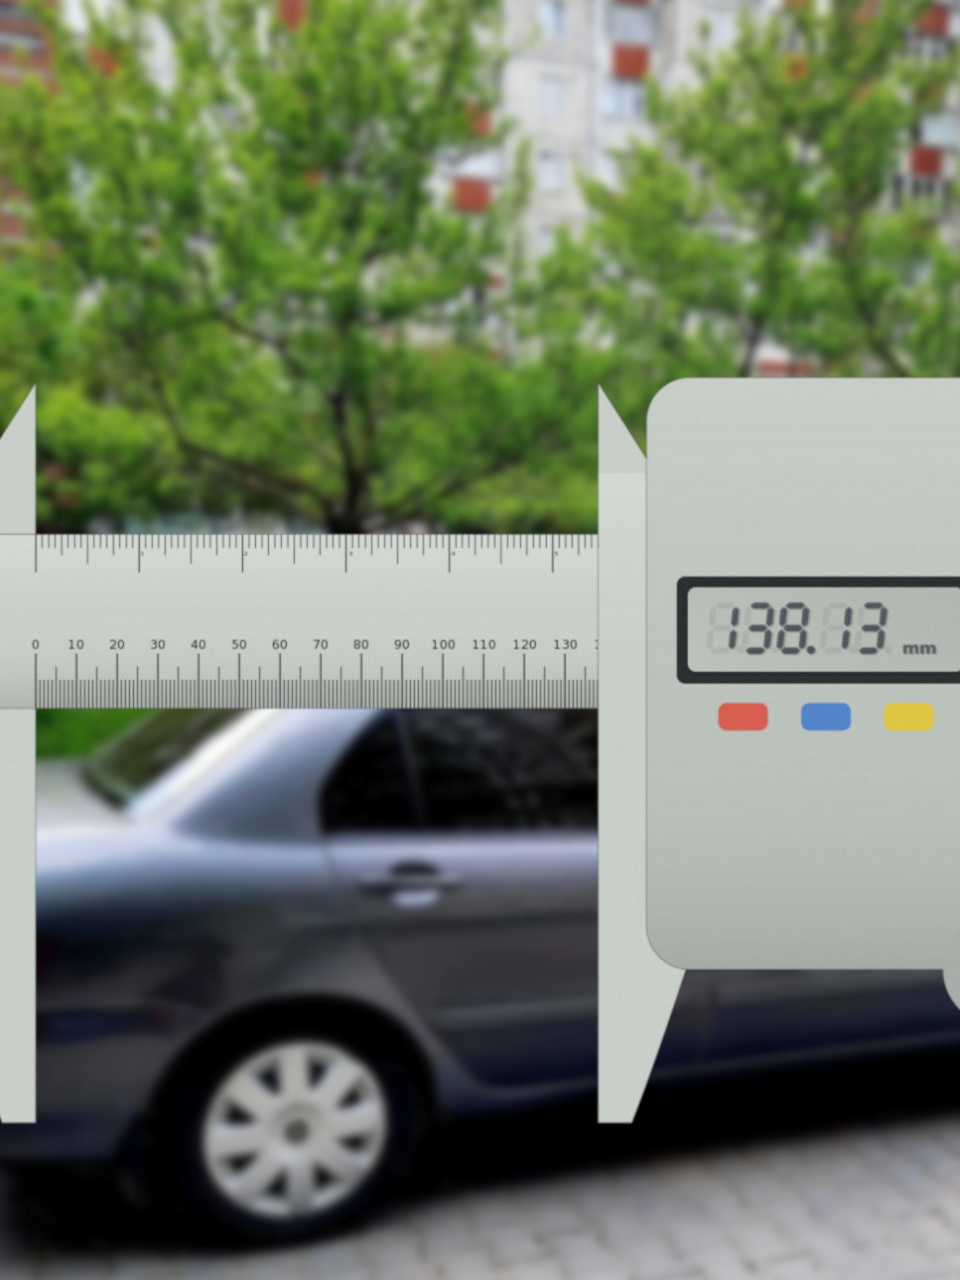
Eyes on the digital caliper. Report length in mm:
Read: 138.13 mm
